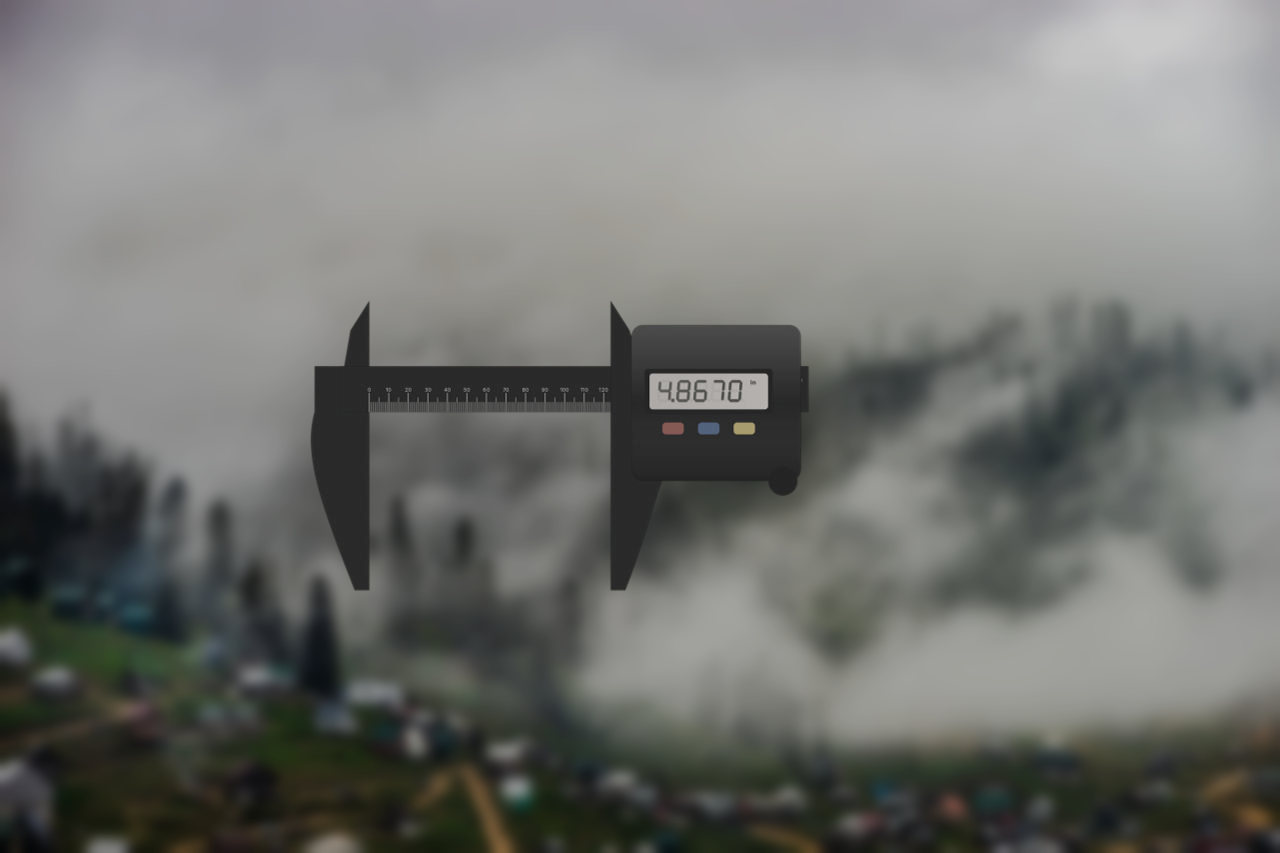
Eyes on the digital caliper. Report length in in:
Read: 4.8670 in
